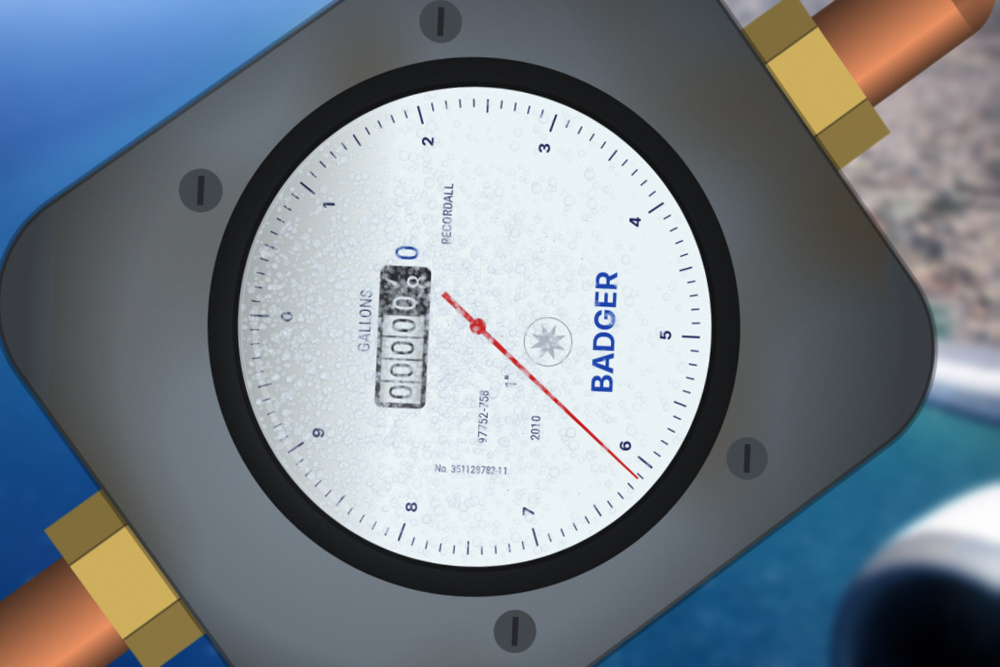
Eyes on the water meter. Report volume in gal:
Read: 76.1 gal
